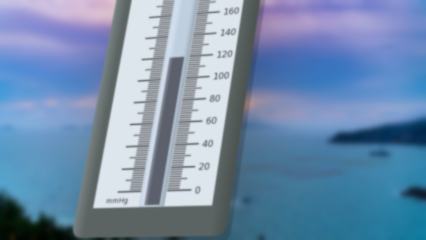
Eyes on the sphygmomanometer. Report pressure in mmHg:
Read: 120 mmHg
